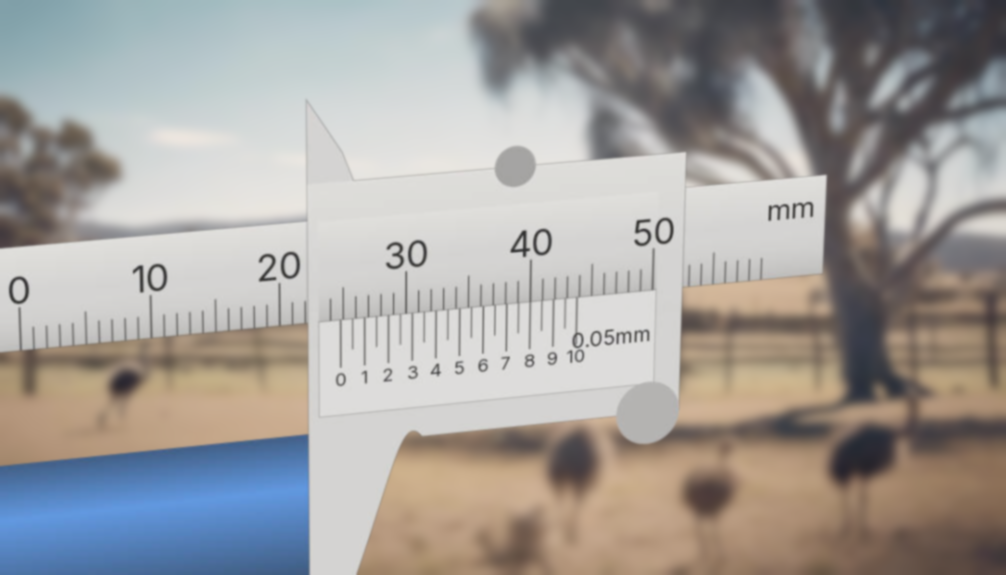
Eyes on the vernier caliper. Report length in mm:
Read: 24.8 mm
